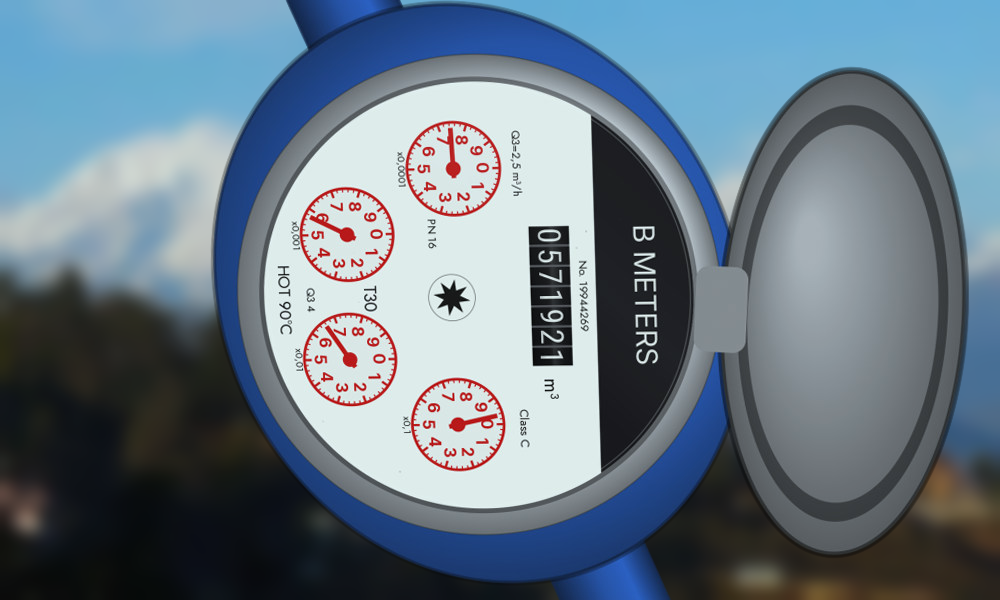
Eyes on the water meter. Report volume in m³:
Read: 571920.9657 m³
